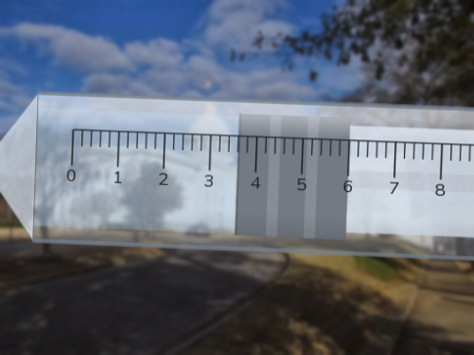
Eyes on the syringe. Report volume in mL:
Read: 3.6 mL
